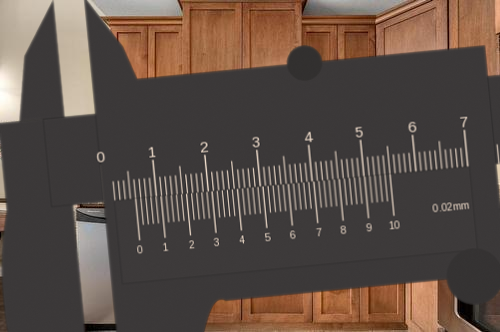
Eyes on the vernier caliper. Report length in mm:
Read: 6.0 mm
